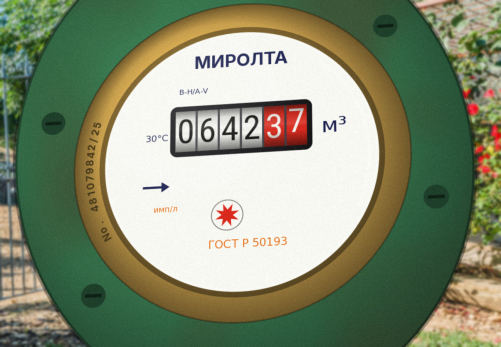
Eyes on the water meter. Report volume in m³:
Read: 642.37 m³
